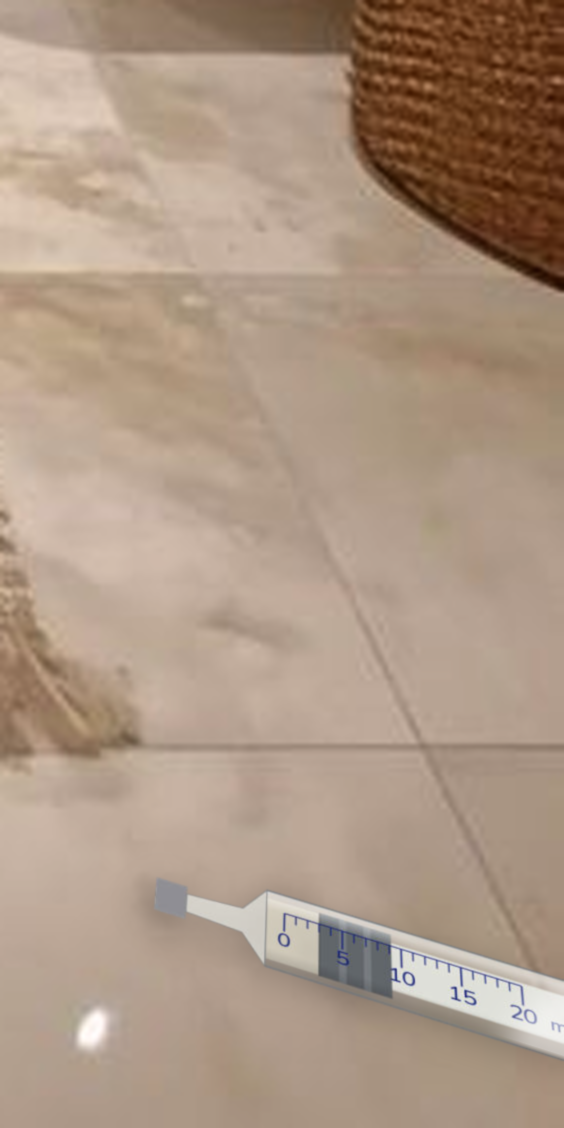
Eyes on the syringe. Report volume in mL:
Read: 3 mL
